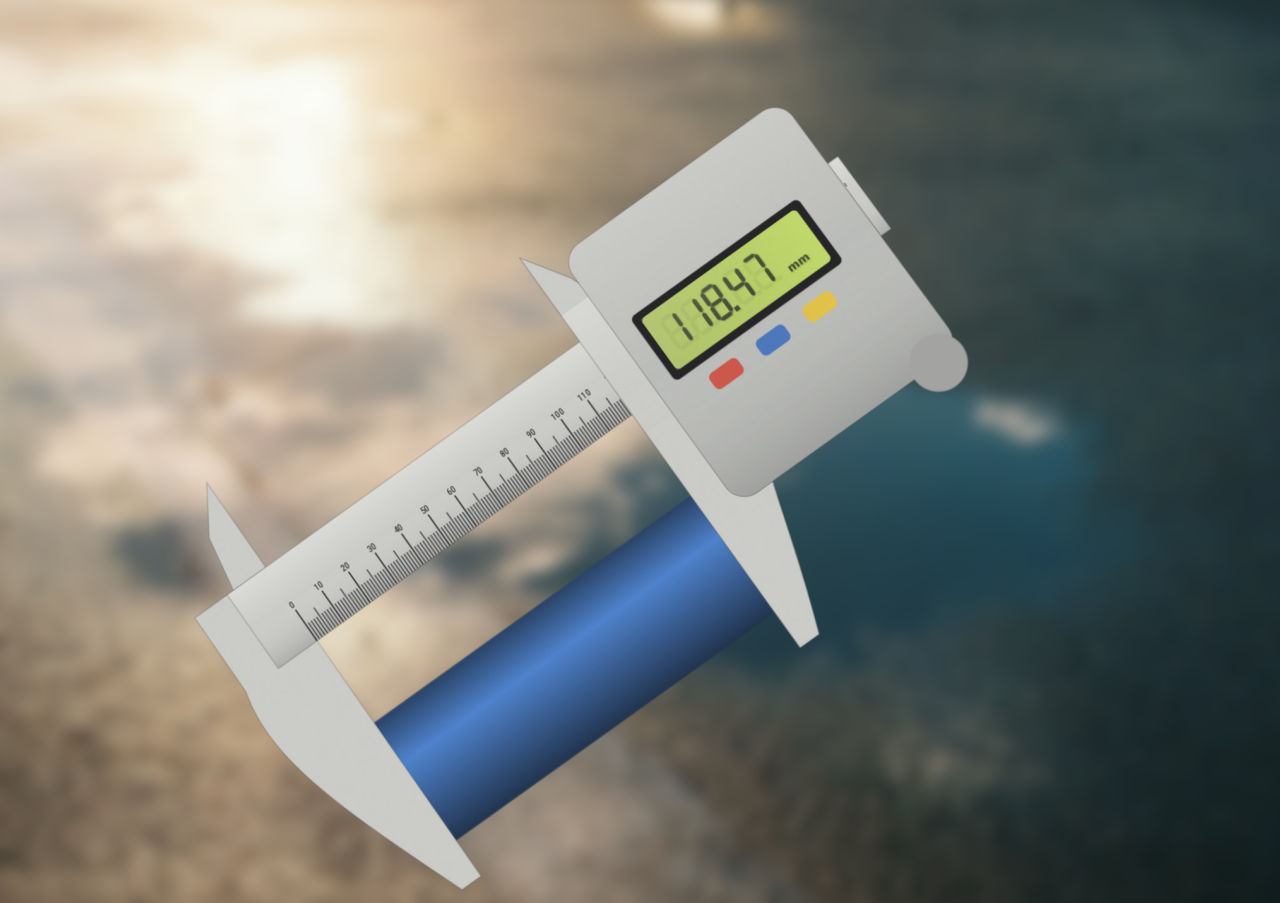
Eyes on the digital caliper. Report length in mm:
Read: 118.47 mm
